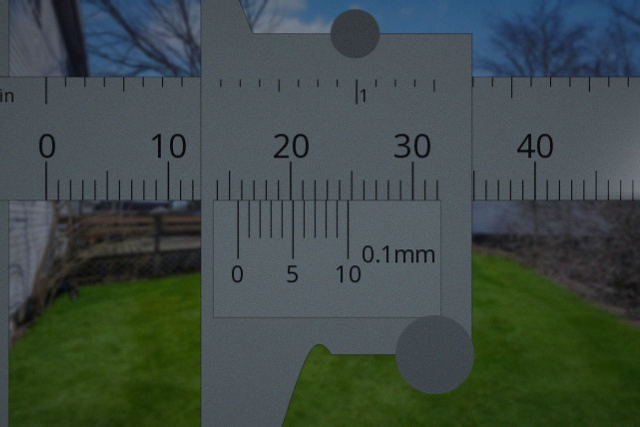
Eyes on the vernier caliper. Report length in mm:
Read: 15.7 mm
